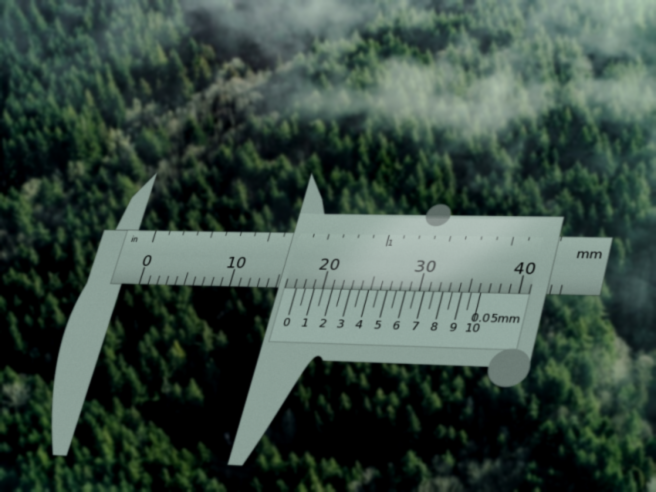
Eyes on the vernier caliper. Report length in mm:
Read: 17.2 mm
